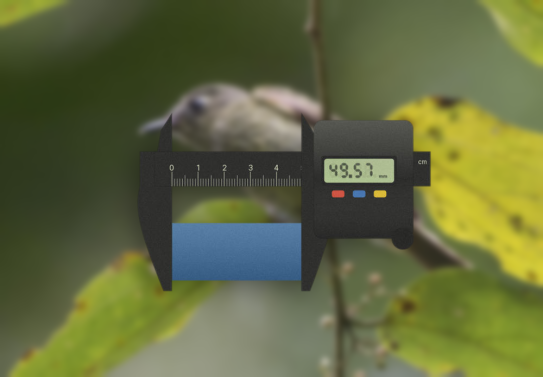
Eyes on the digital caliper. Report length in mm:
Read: 49.57 mm
